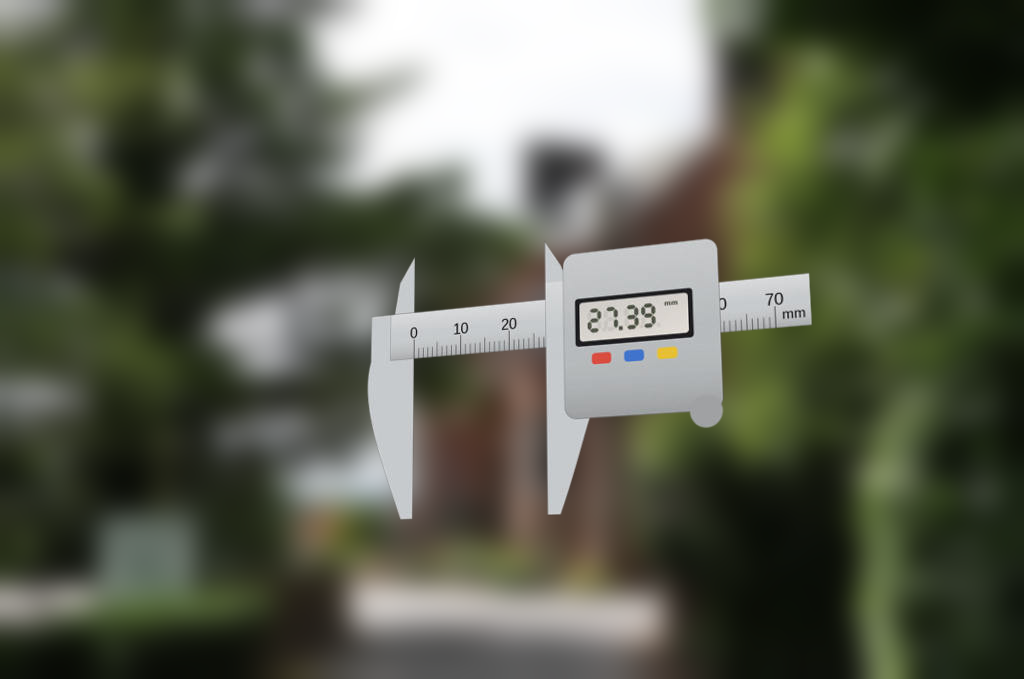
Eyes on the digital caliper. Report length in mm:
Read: 27.39 mm
